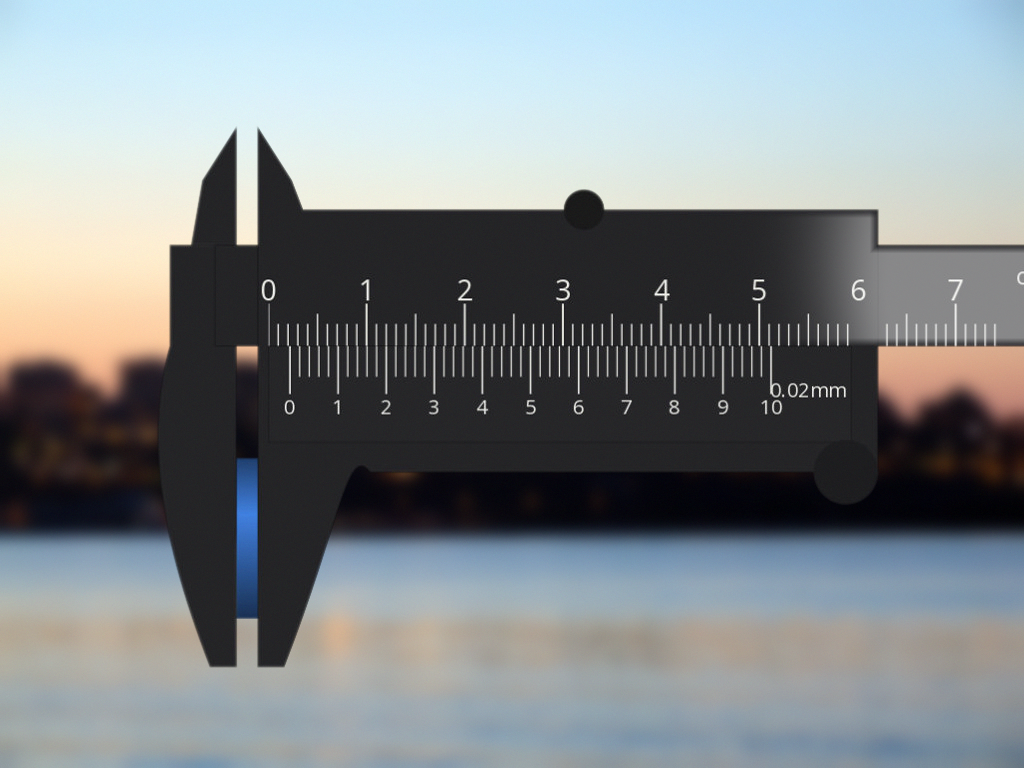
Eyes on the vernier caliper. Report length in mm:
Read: 2.2 mm
